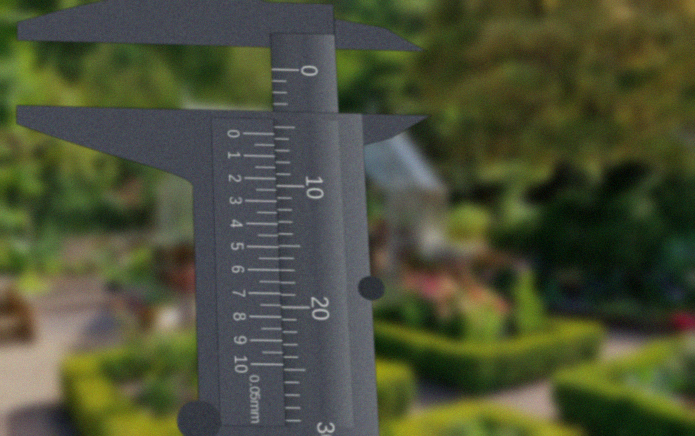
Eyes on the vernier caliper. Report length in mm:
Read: 5.6 mm
